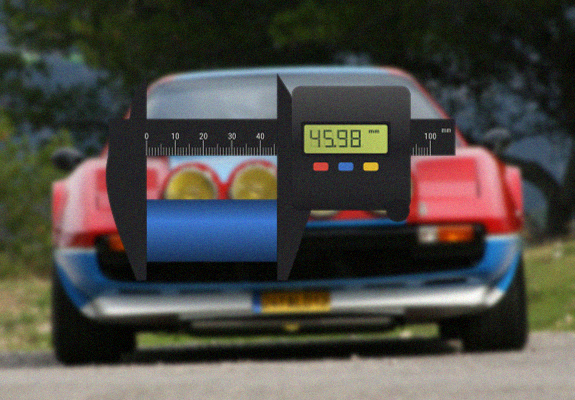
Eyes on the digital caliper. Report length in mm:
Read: 45.98 mm
